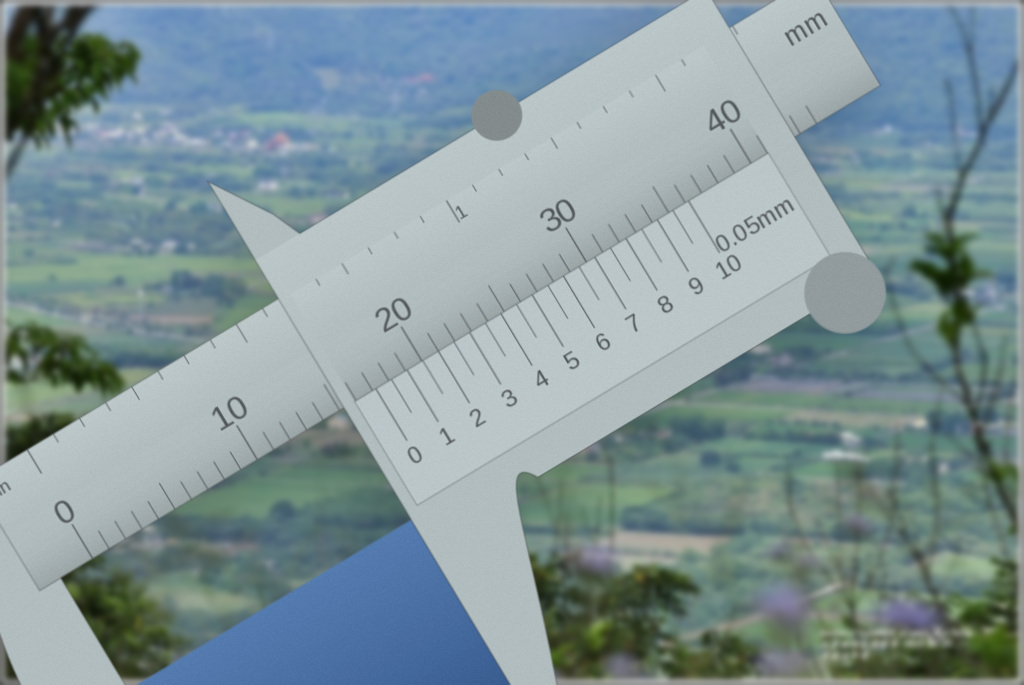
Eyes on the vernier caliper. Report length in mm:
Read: 17.2 mm
